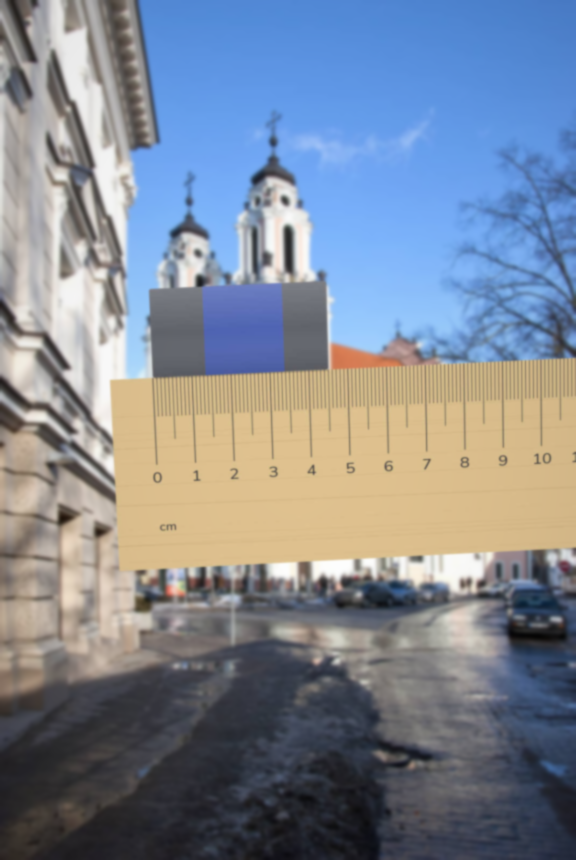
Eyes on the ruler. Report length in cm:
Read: 4.5 cm
